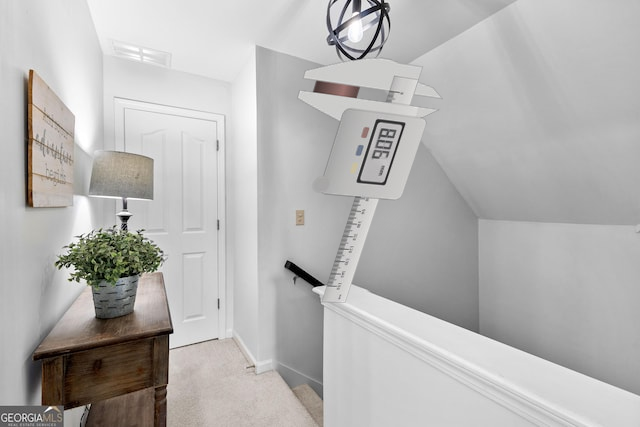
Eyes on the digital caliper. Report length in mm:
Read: 8.06 mm
